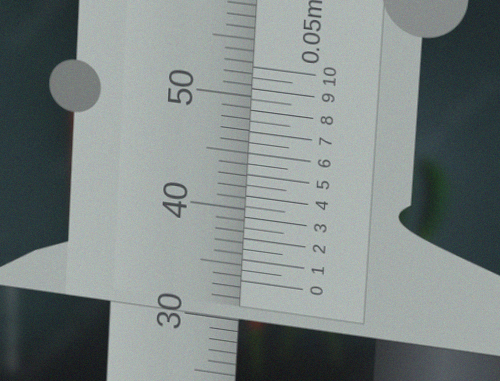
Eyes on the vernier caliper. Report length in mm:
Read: 33.6 mm
